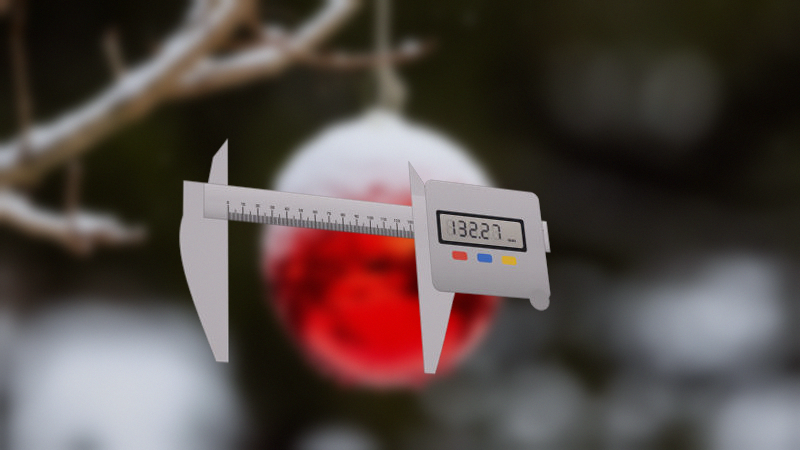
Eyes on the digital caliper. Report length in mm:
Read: 132.27 mm
